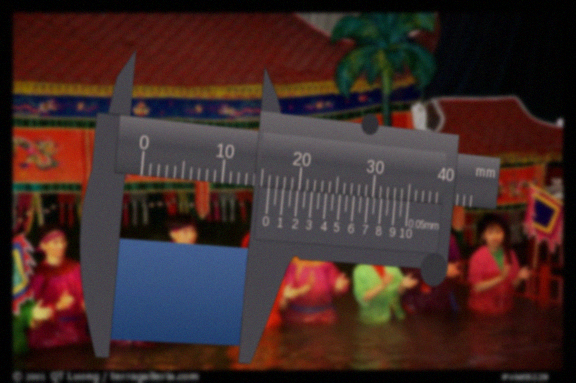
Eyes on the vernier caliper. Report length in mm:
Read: 16.0 mm
